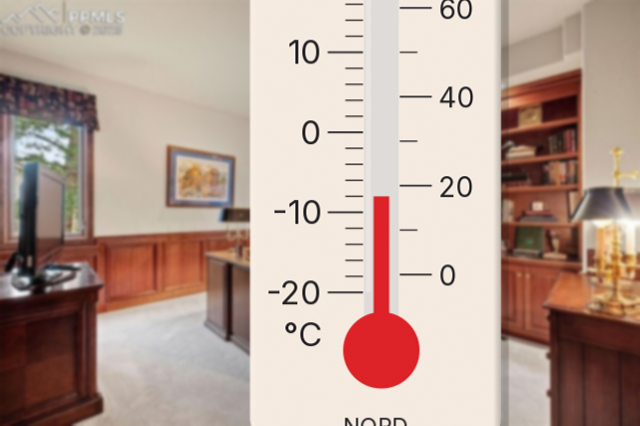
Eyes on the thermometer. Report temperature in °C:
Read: -8 °C
